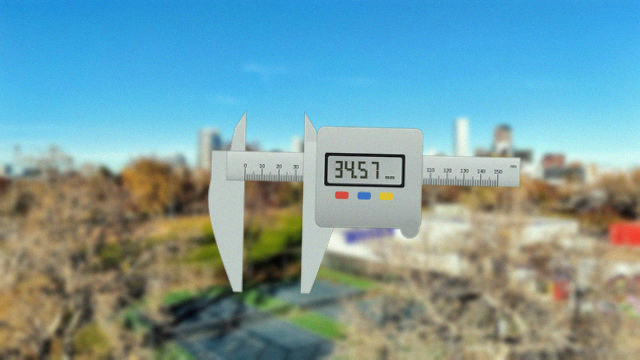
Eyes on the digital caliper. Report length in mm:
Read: 34.57 mm
